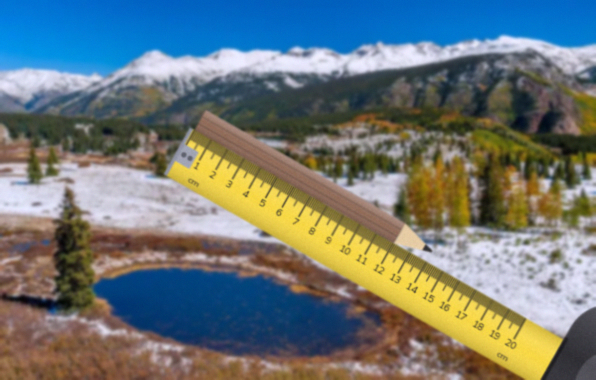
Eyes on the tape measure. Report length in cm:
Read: 14 cm
